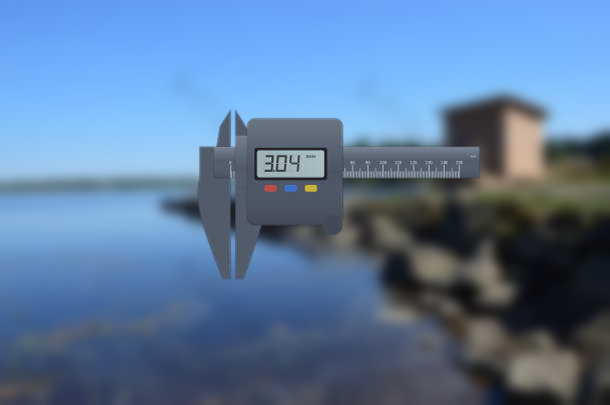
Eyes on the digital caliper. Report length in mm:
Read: 3.04 mm
